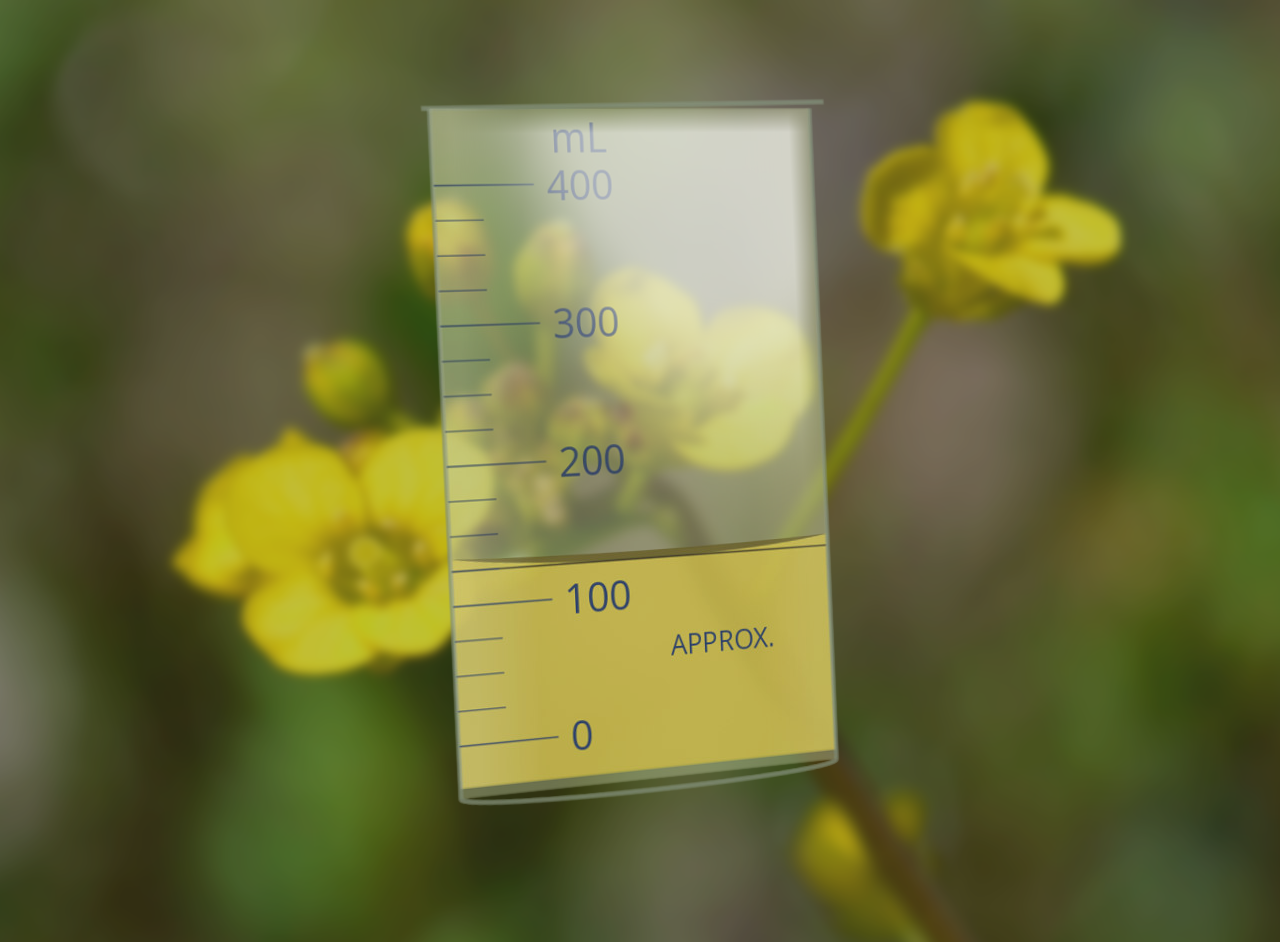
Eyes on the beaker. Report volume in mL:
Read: 125 mL
